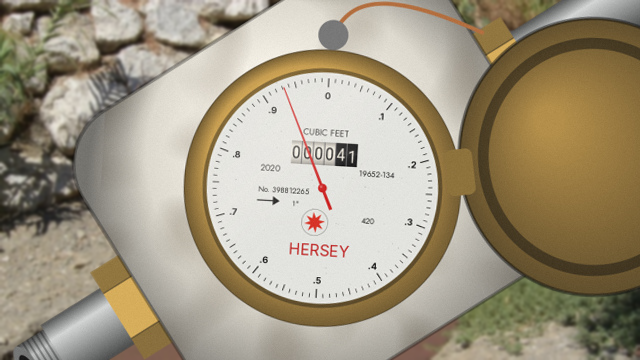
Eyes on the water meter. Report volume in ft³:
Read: 40.93 ft³
